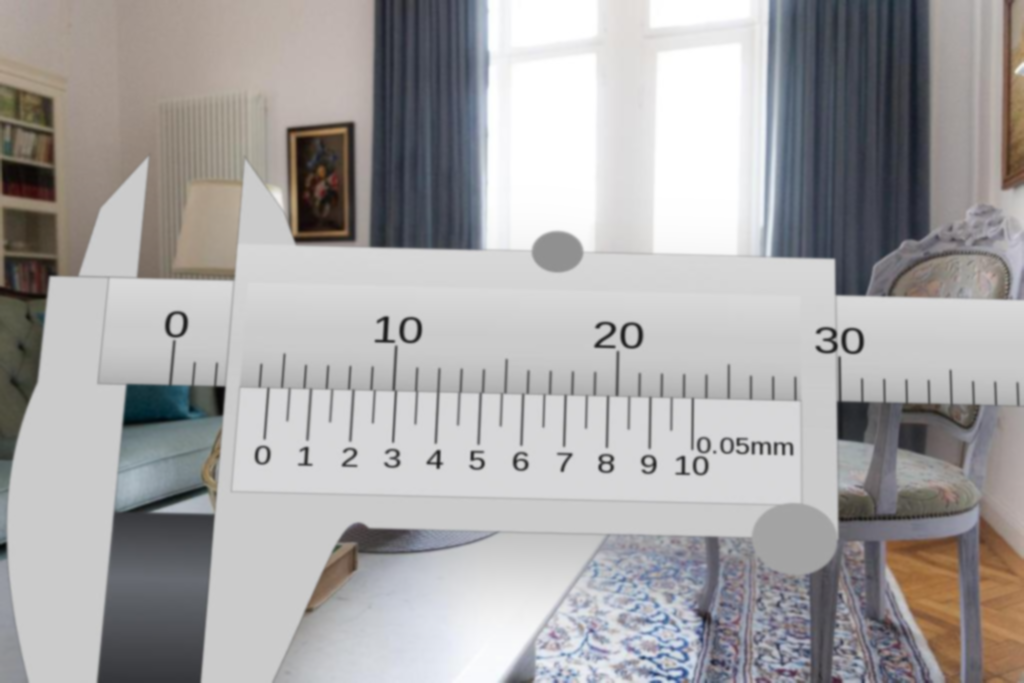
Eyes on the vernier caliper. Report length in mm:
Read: 4.4 mm
